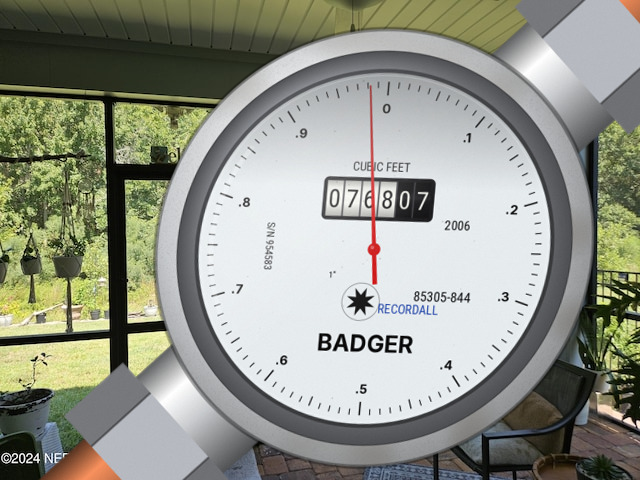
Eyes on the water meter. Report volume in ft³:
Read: 76806.98 ft³
